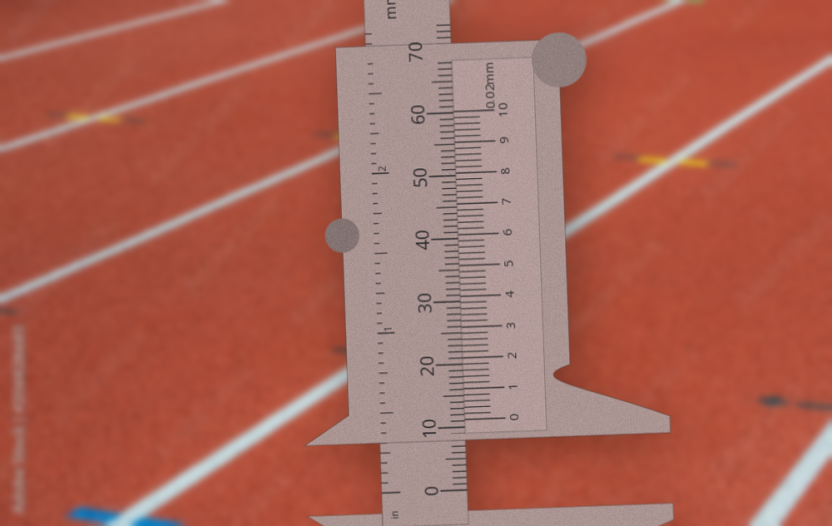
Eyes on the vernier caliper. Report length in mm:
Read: 11.2 mm
